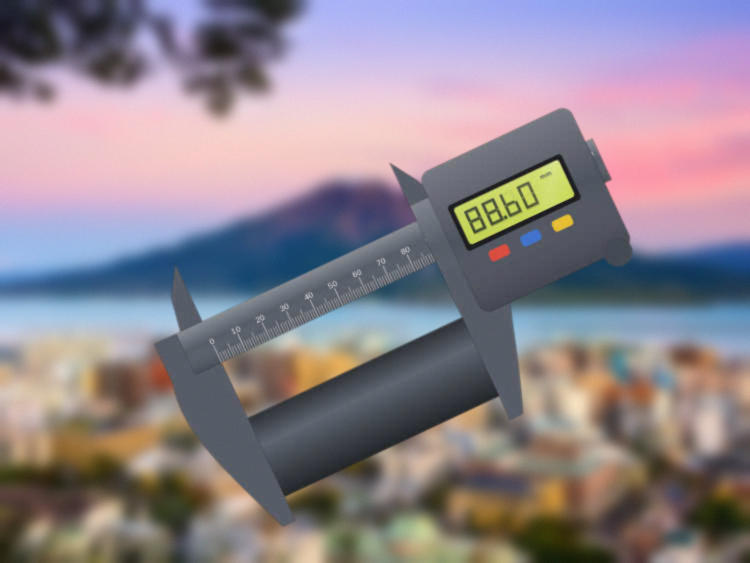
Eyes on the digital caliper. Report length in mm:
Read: 88.60 mm
